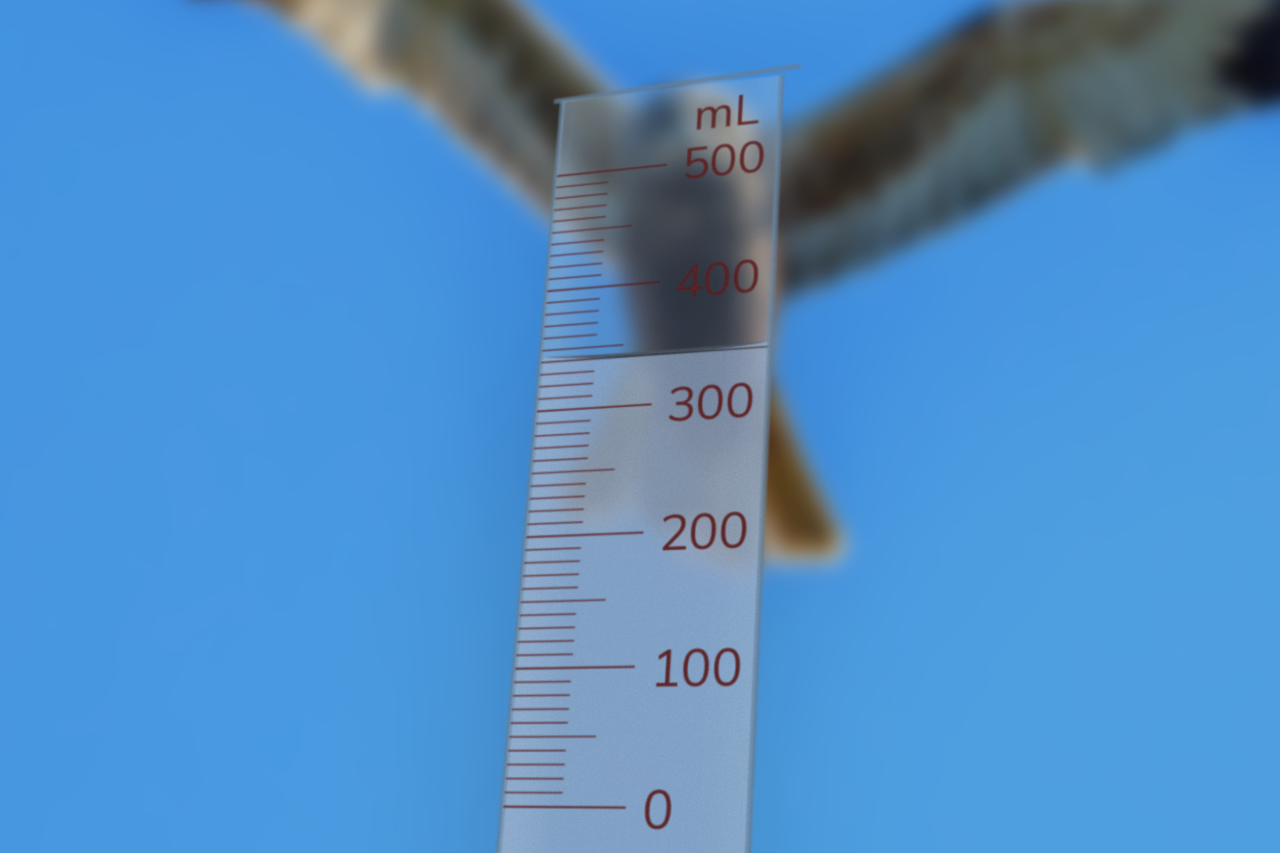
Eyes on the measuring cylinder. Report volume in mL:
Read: 340 mL
